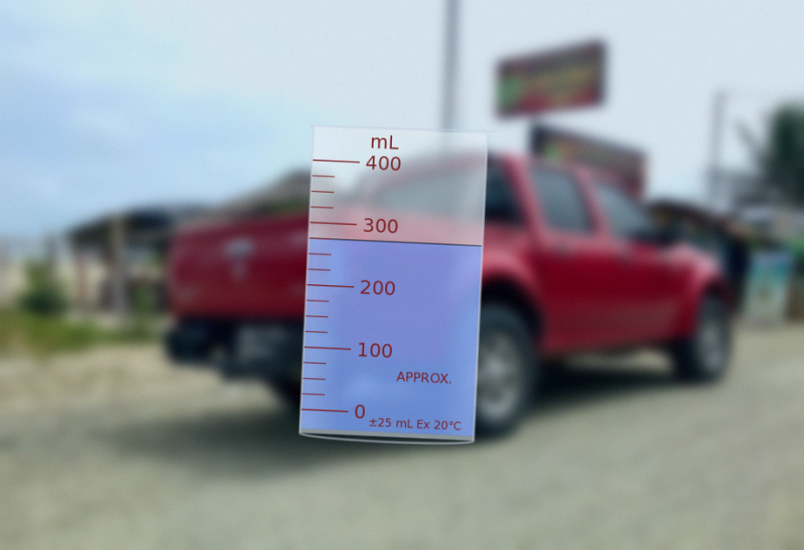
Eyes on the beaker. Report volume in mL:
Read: 275 mL
